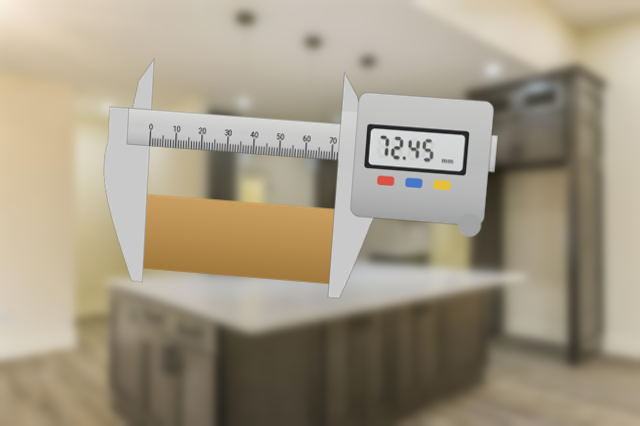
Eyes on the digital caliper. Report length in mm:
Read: 72.45 mm
